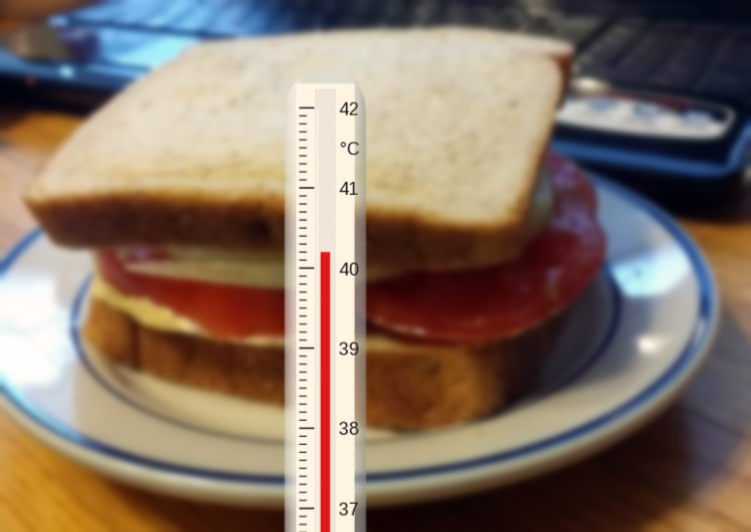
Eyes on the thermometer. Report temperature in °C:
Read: 40.2 °C
